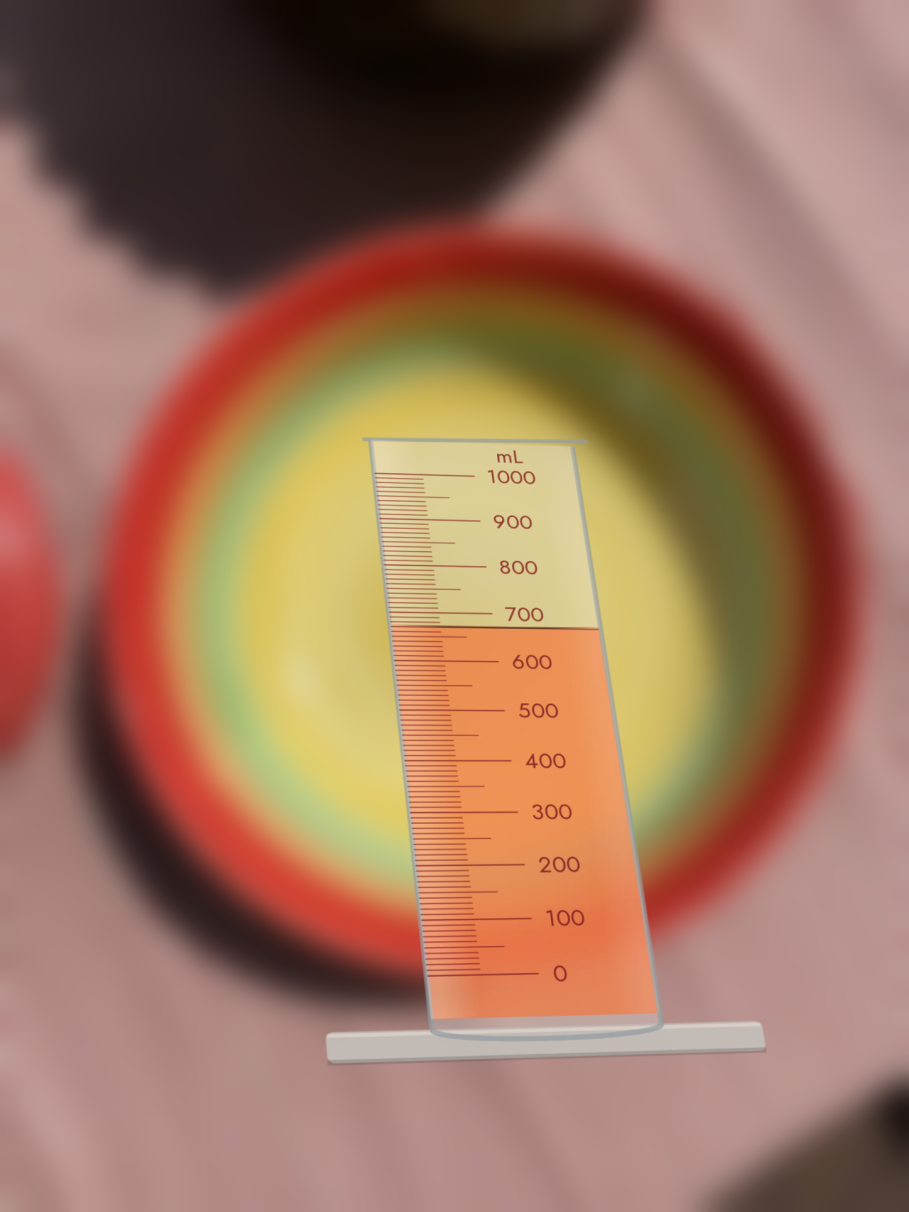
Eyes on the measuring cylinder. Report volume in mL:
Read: 670 mL
